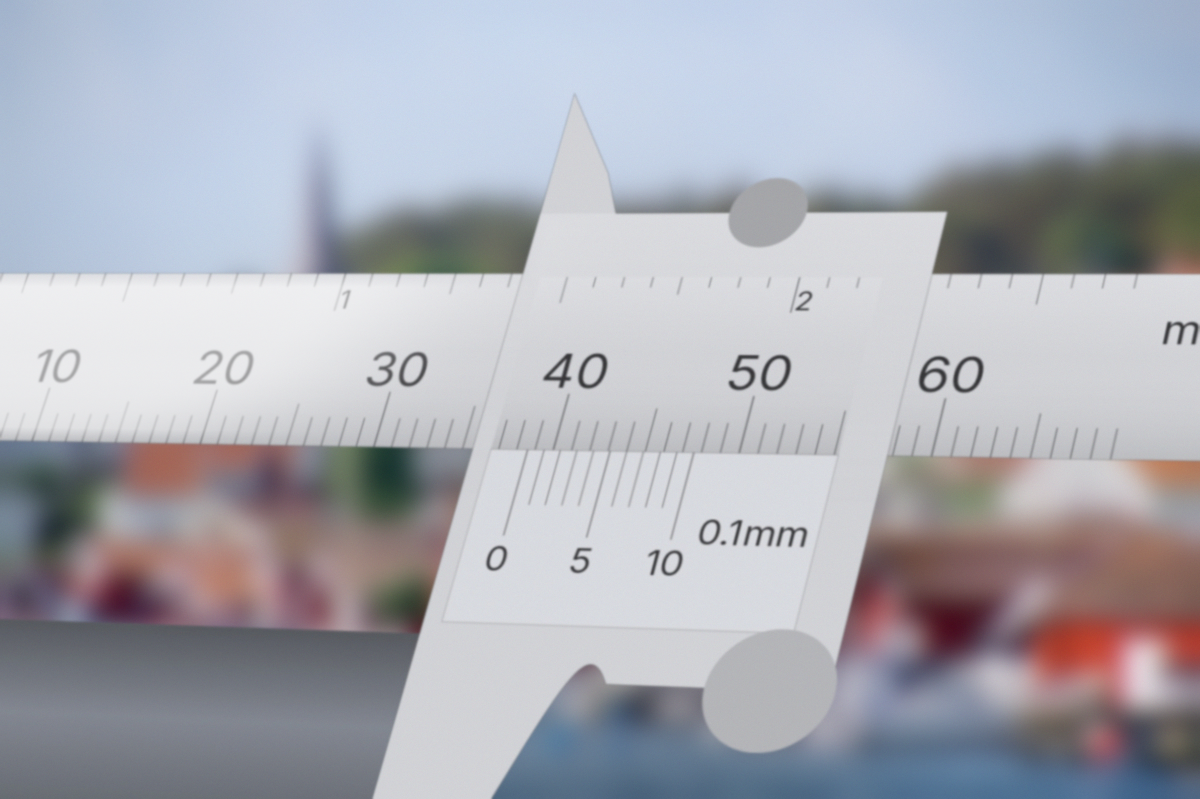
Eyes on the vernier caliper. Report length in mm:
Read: 38.6 mm
